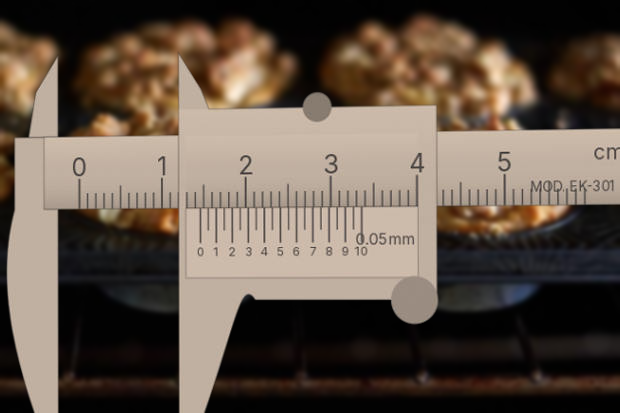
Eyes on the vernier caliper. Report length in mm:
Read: 14.6 mm
